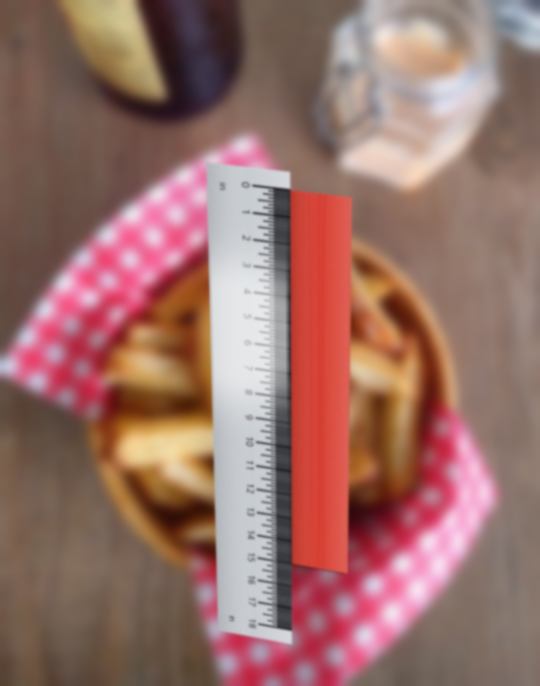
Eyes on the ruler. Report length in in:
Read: 15 in
